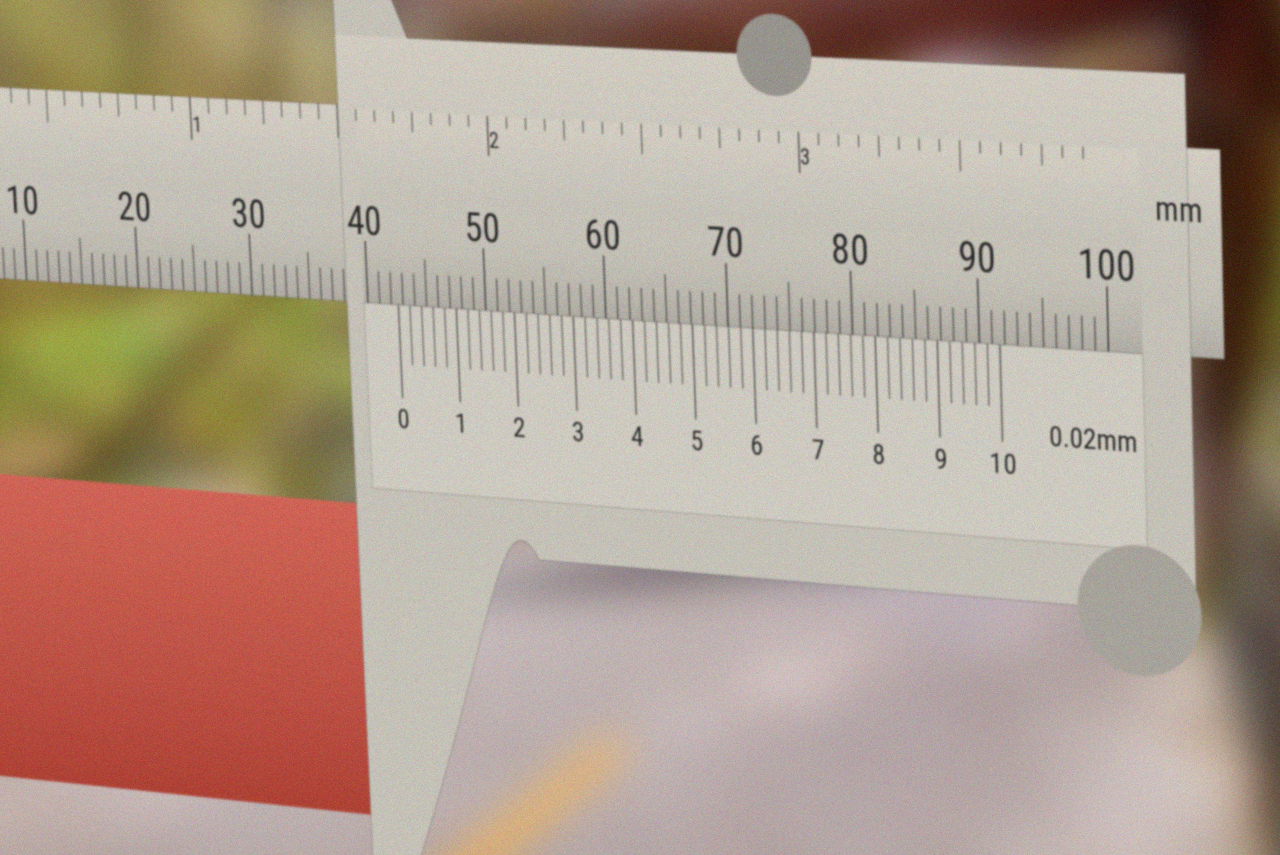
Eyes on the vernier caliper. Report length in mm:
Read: 42.6 mm
